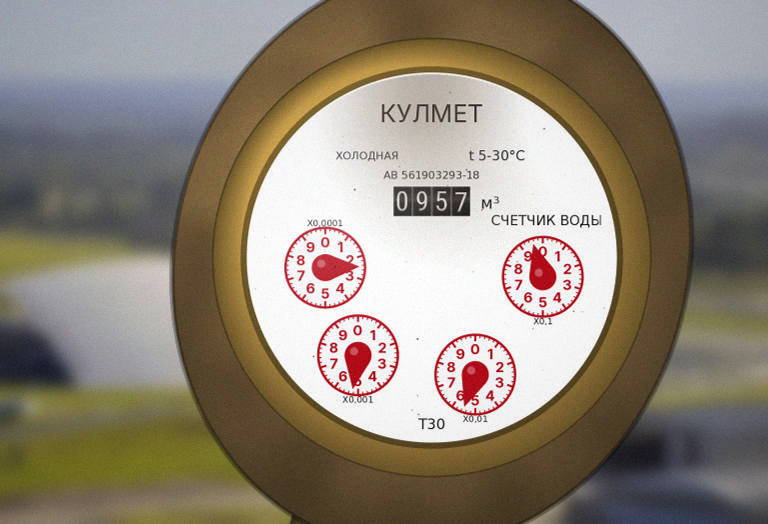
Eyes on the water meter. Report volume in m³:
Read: 956.9552 m³
